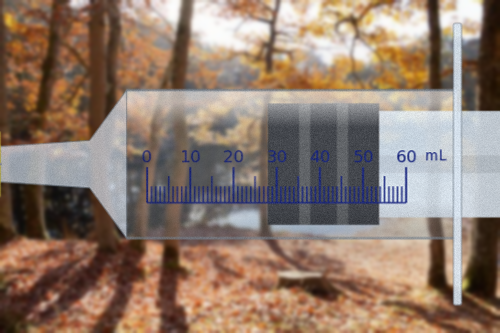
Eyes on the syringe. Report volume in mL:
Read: 28 mL
